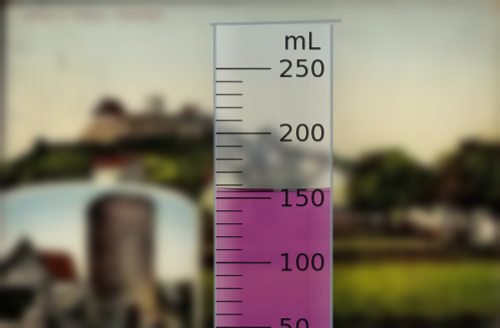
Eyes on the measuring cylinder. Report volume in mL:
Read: 155 mL
